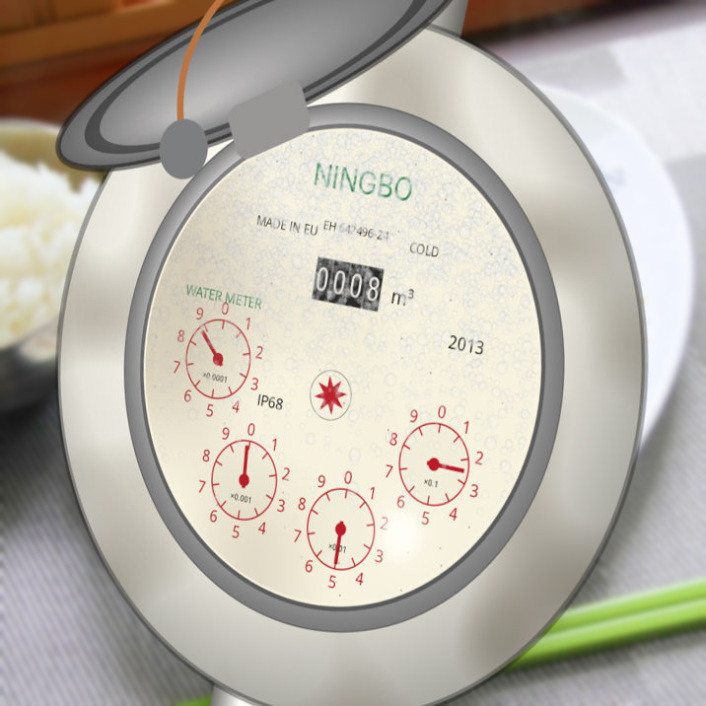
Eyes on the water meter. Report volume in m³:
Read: 8.2498 m³
